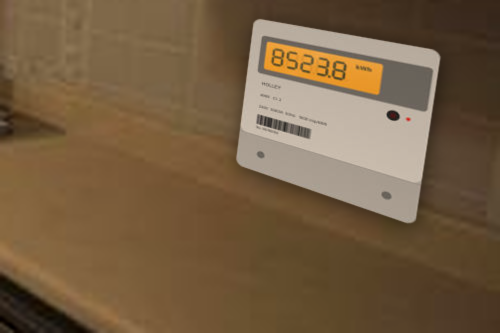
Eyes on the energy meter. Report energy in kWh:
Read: 8523.8 kWh
